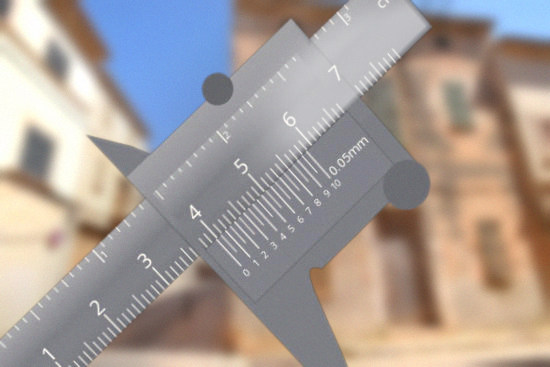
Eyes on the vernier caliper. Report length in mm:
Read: 39.8 mm
